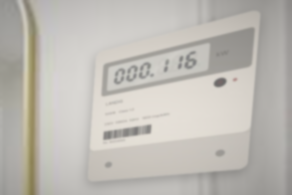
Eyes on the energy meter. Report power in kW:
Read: 0.116 kW
